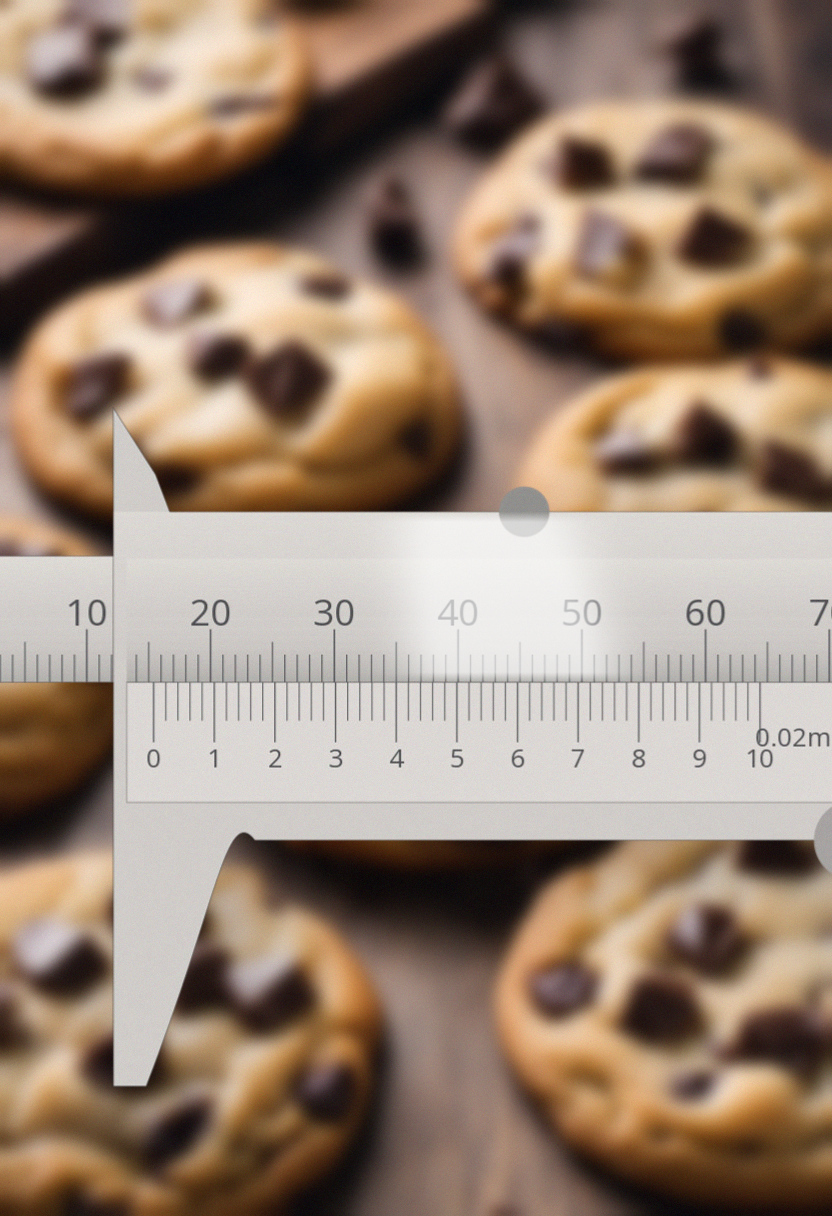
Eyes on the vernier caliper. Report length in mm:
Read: 15.4 mm
